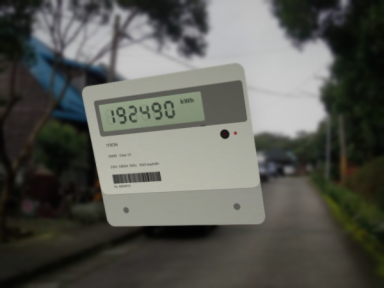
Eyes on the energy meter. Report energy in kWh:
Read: 192490 kWh
